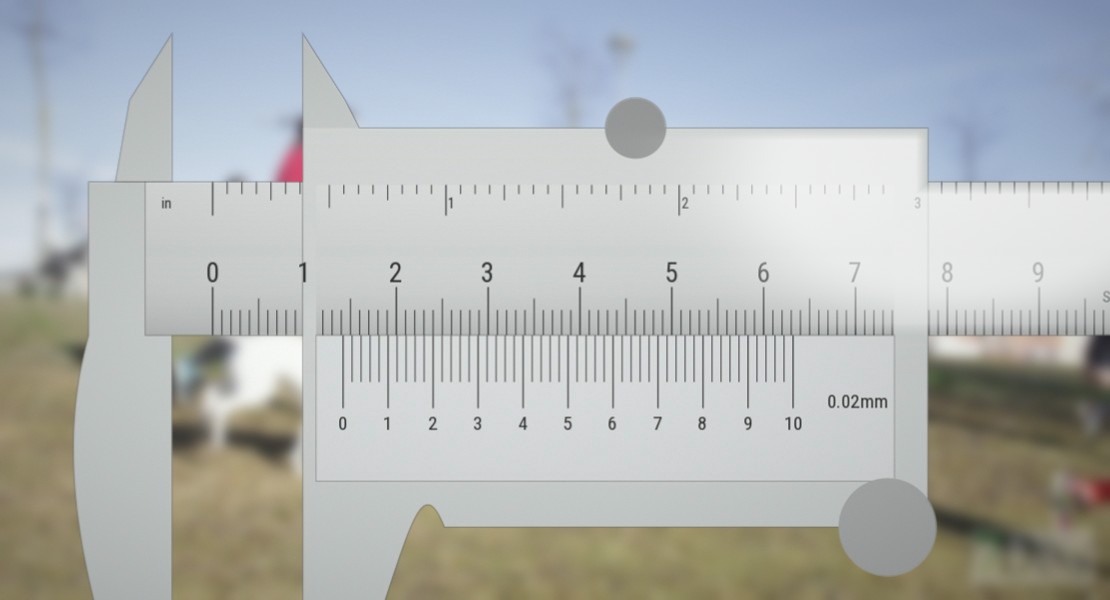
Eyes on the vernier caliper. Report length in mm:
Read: 14.2 mm
